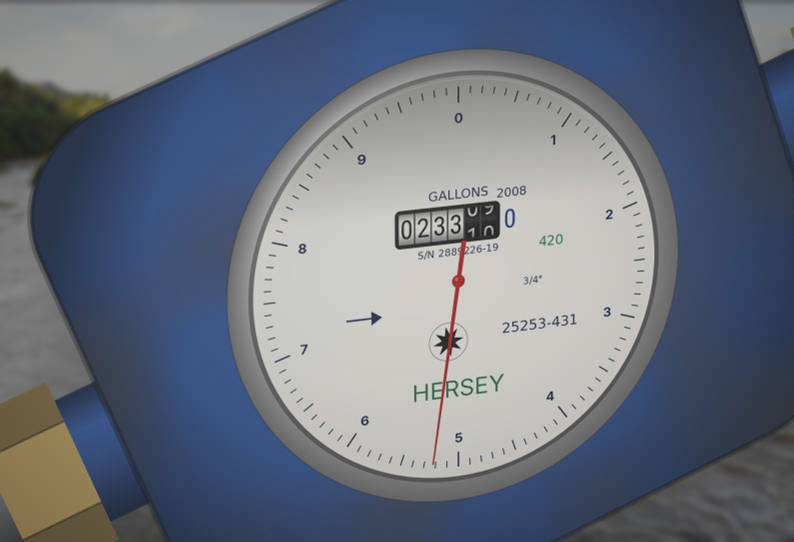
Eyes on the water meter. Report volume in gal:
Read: 233095.2 gal
